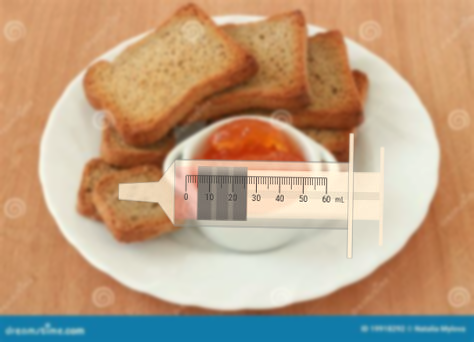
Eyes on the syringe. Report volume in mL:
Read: 5 mL
